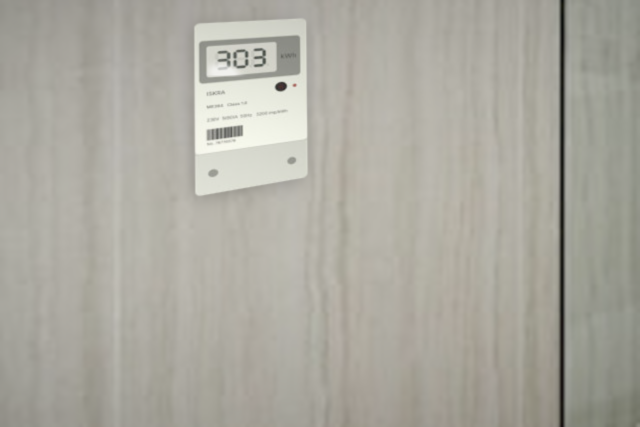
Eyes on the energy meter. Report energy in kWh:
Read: 303 kWh
